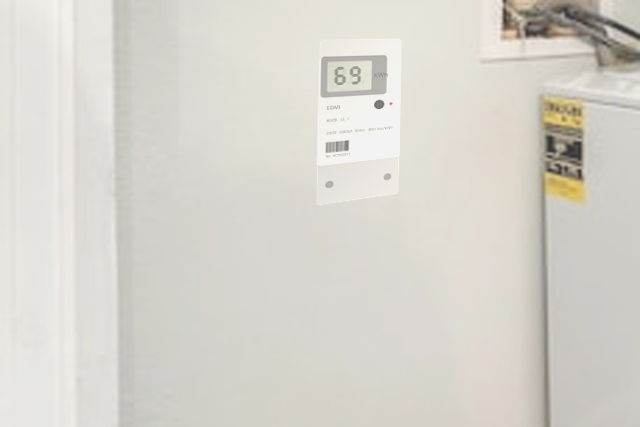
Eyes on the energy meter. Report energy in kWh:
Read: 69 kWh
